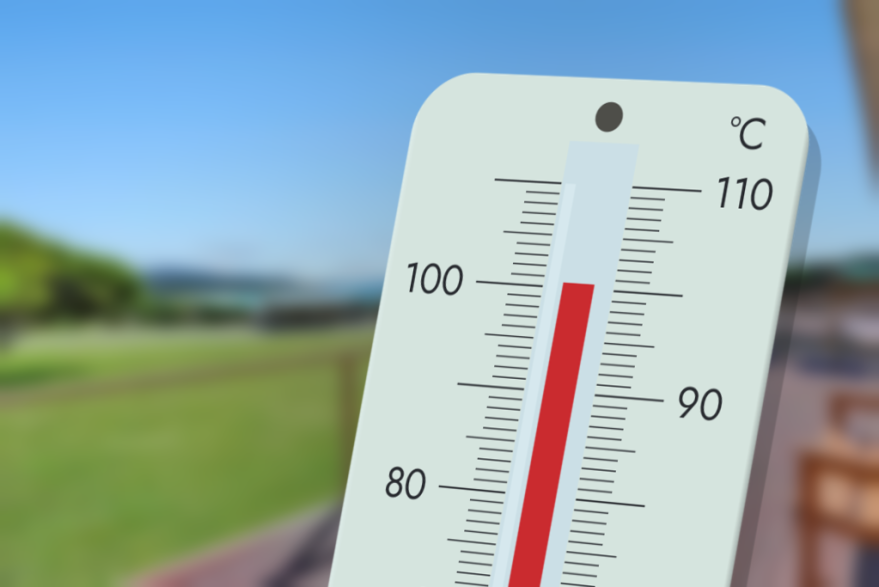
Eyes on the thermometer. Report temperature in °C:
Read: 100.5 °C
